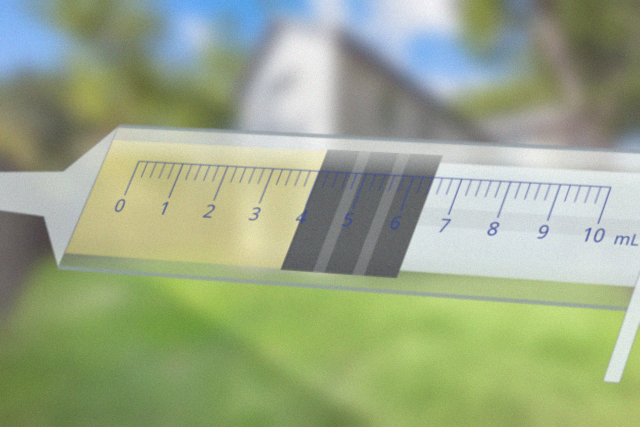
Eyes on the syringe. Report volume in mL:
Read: 4 mL
